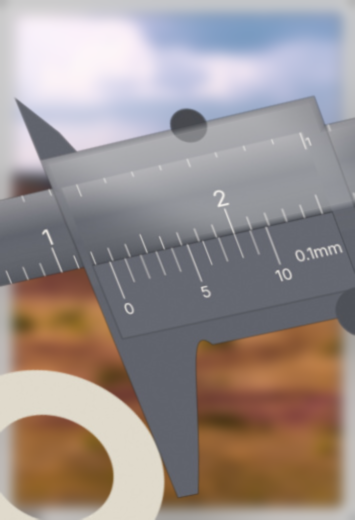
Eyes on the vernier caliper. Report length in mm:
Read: 12.8 mm
